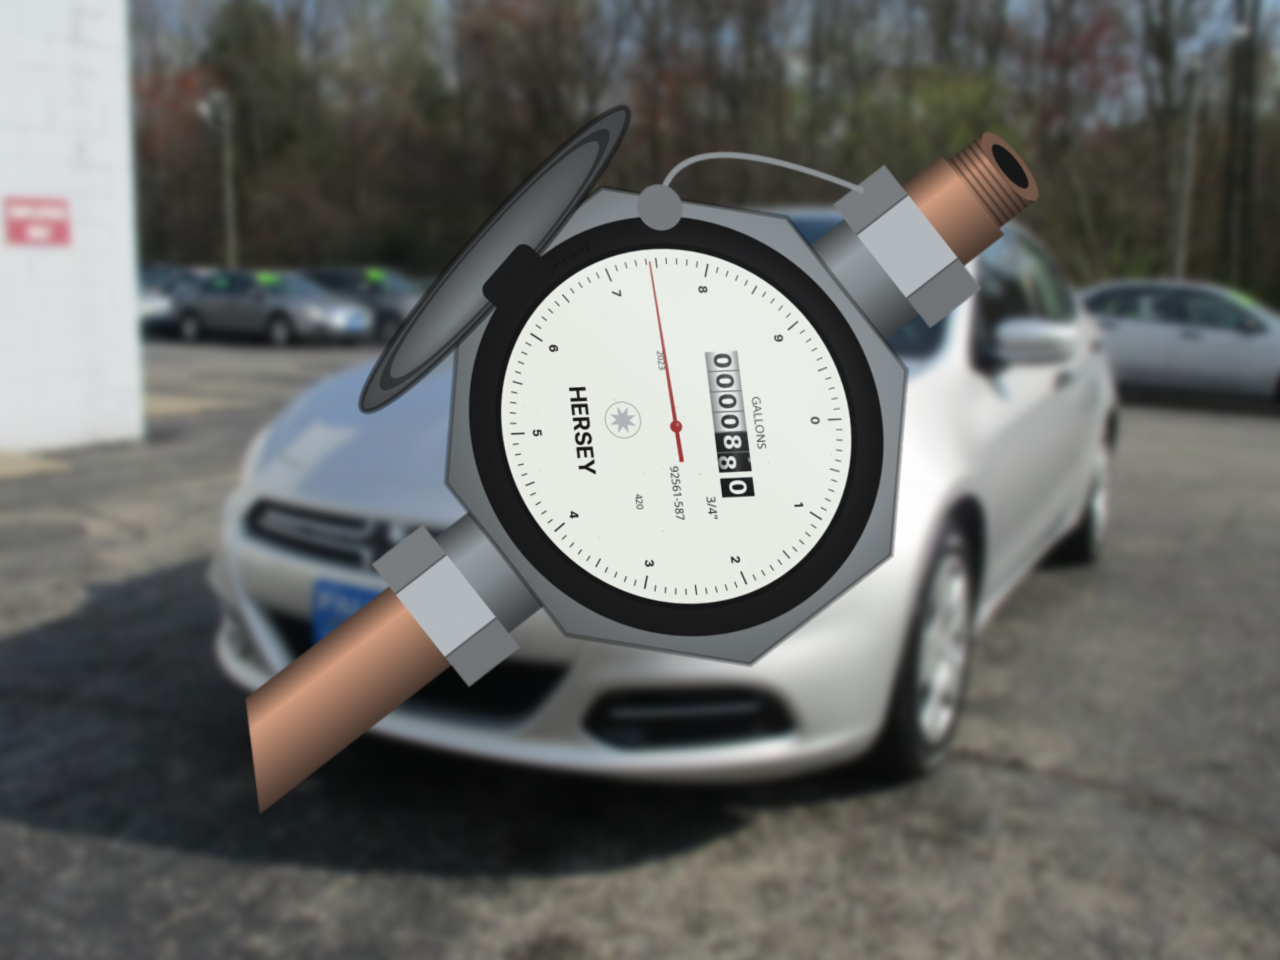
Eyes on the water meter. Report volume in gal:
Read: 877.4 gal
